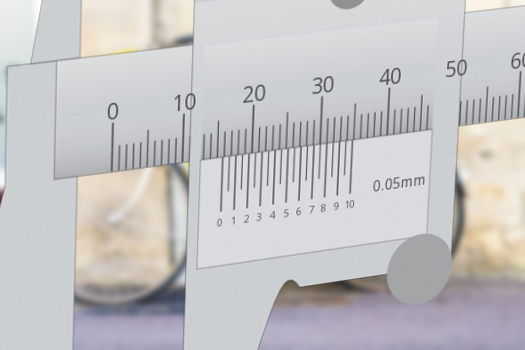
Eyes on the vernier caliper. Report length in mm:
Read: 15.8 mm
